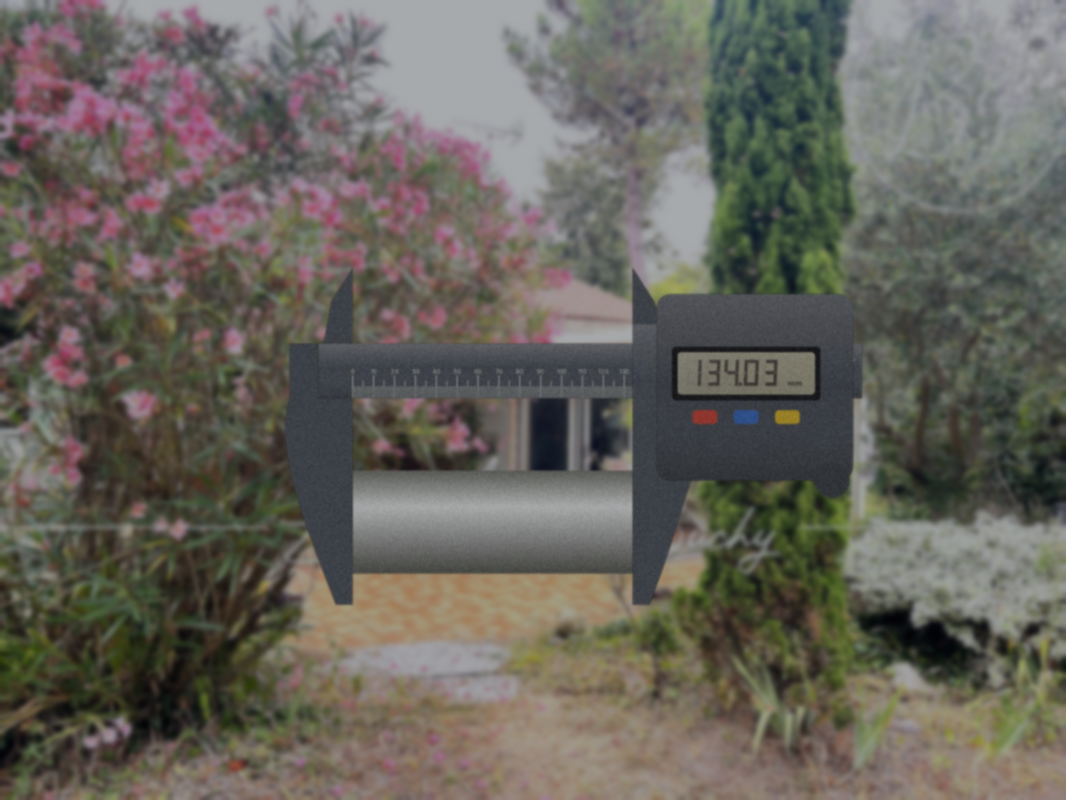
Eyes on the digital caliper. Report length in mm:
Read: 134.03 mm
